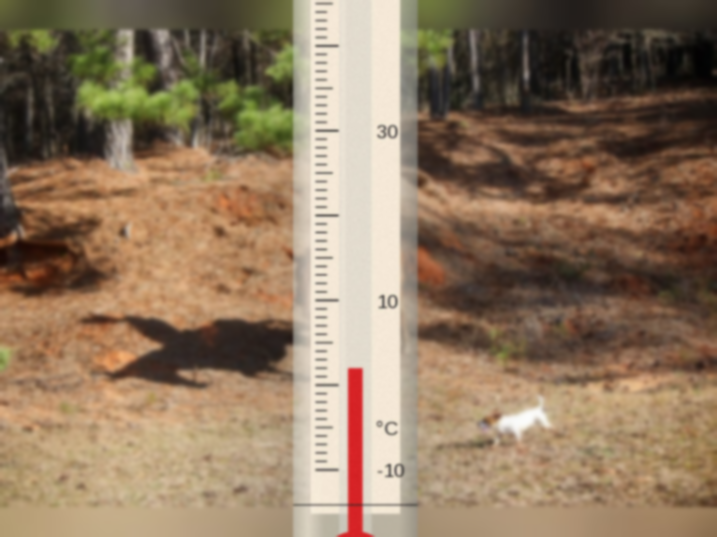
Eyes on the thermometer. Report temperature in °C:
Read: 2 °C
